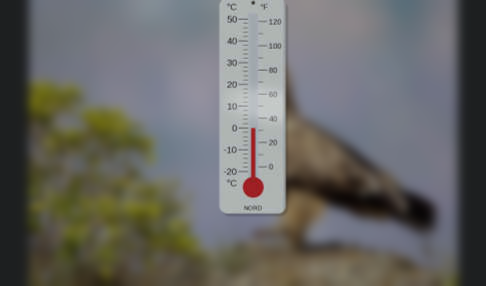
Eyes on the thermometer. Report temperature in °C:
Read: 0 °C
